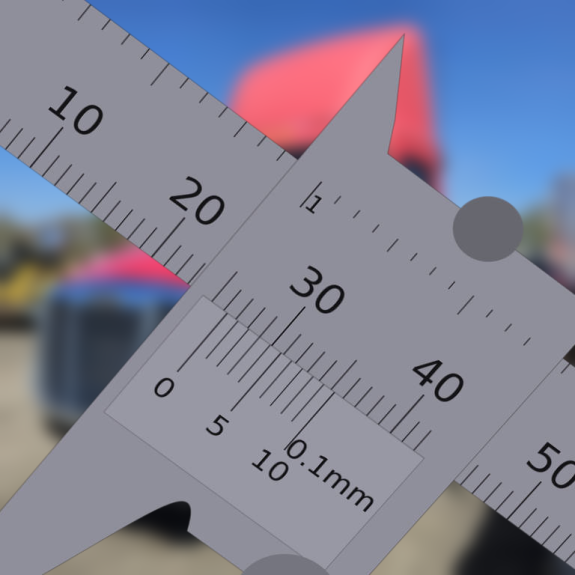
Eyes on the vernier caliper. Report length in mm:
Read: 26.3 mm
